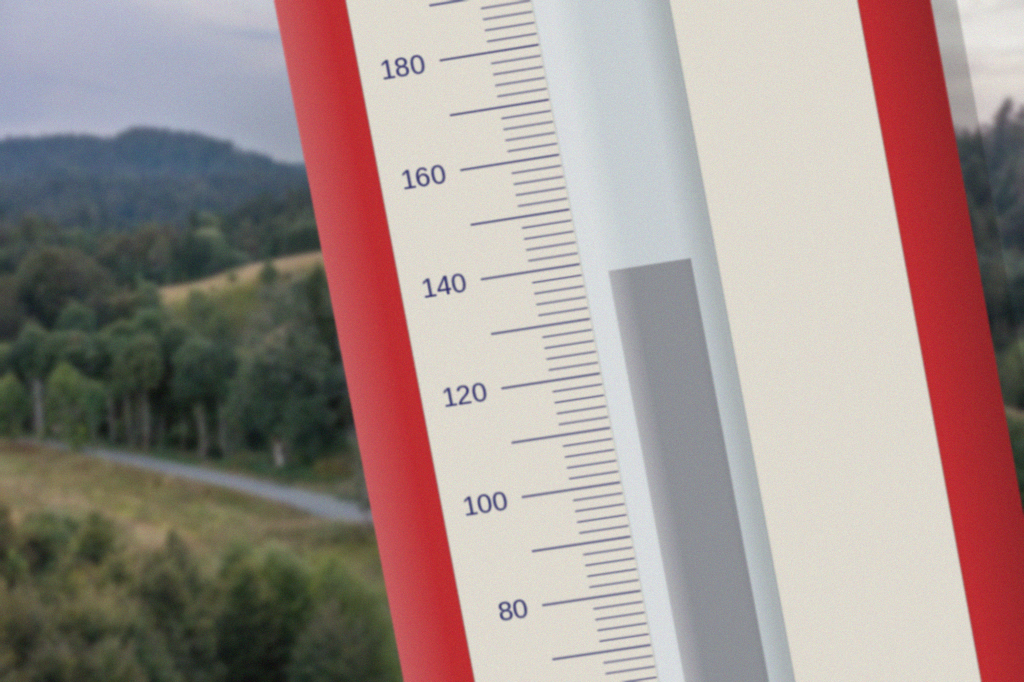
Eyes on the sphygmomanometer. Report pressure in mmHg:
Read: 138 mmHg
